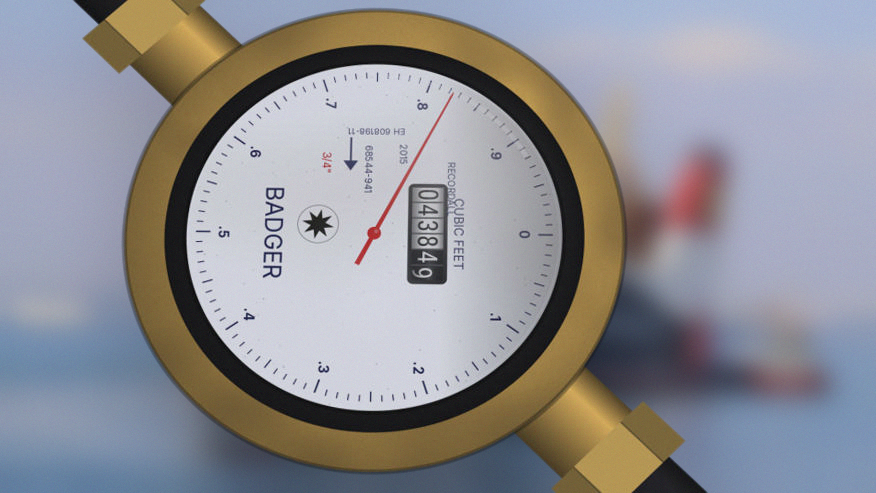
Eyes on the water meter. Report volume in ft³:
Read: 43848.82 ft³
